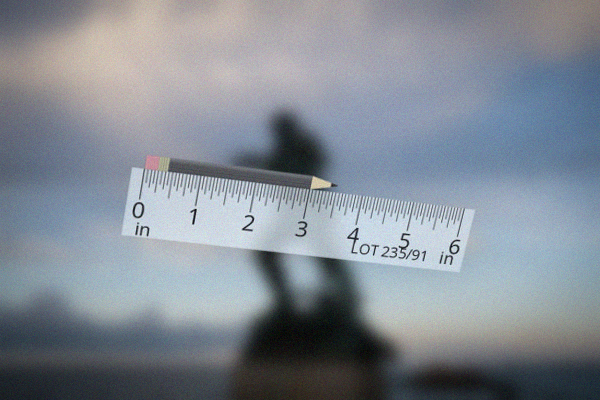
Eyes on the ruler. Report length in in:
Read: 3.5 in
